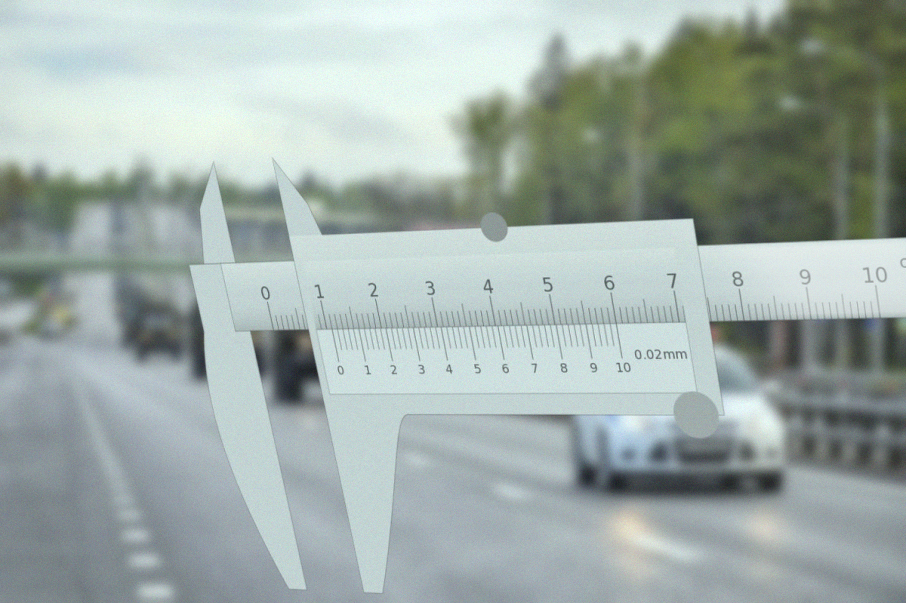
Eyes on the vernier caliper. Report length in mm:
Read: 11.0 mm
